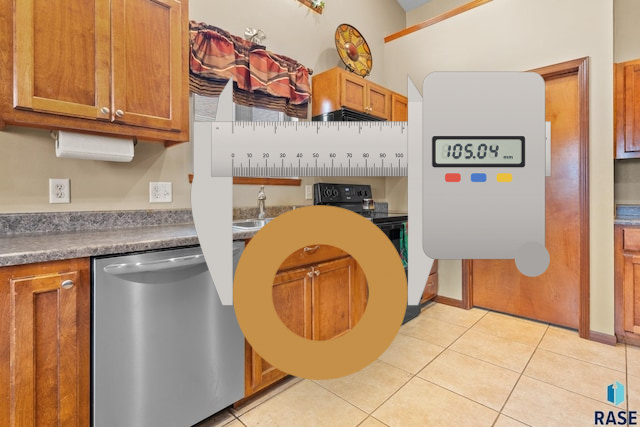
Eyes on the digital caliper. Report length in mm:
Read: 105.04 mm
